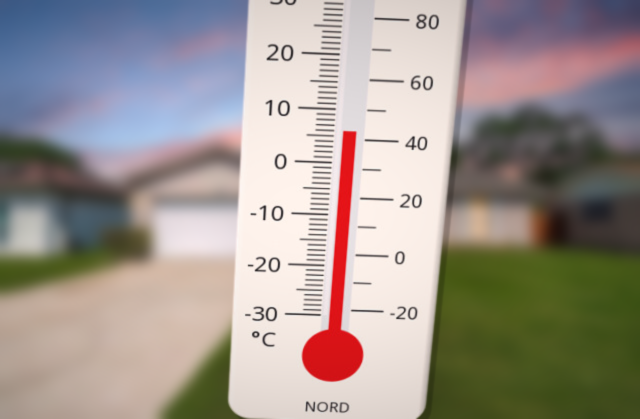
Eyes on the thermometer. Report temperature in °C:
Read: 6 °C
